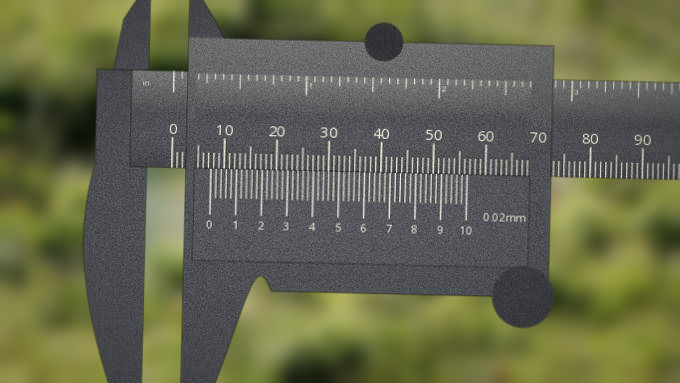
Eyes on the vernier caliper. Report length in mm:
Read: 7.5 mm
